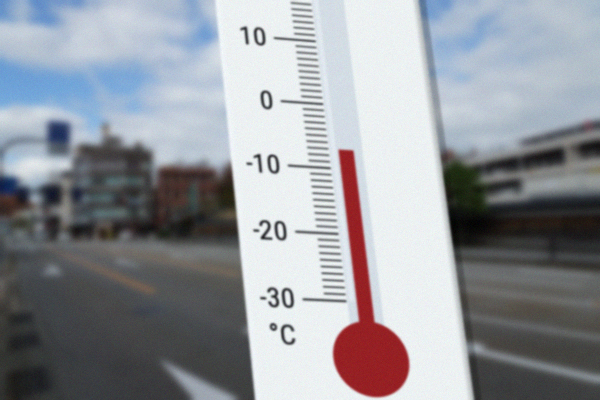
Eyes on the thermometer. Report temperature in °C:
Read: -7 °C
